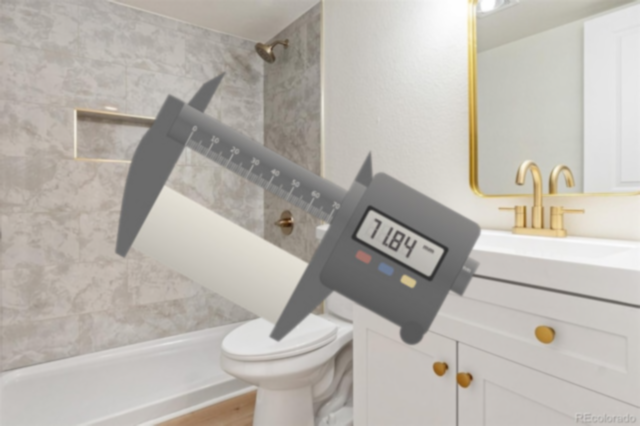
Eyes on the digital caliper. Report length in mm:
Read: 71.84 mm
